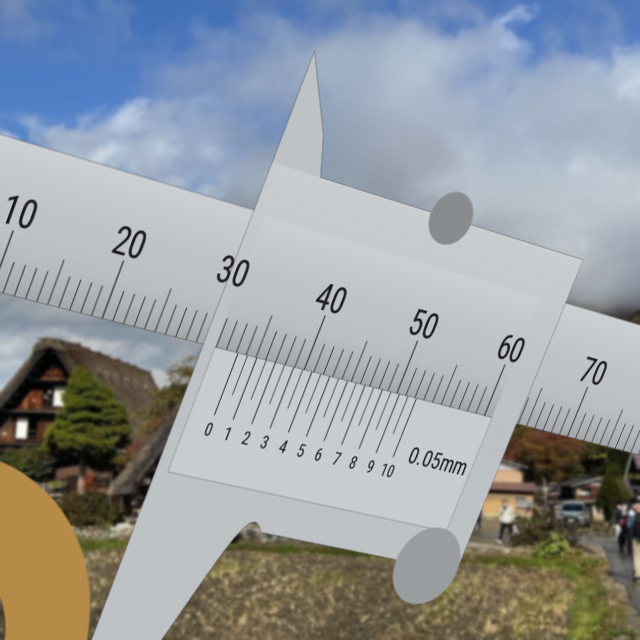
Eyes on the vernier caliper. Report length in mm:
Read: 33.2 mm
